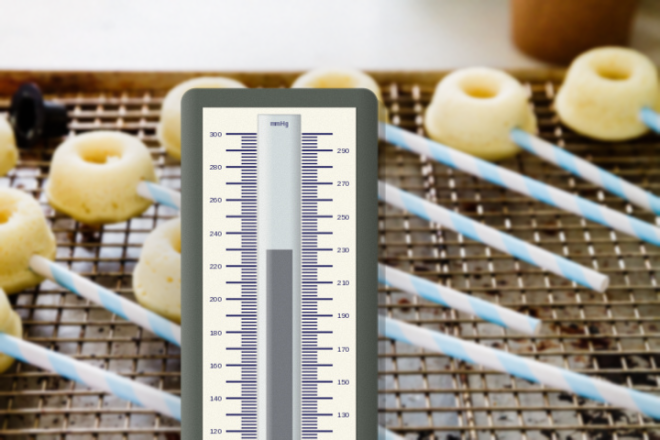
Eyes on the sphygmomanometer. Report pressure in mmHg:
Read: 230 mmHg
